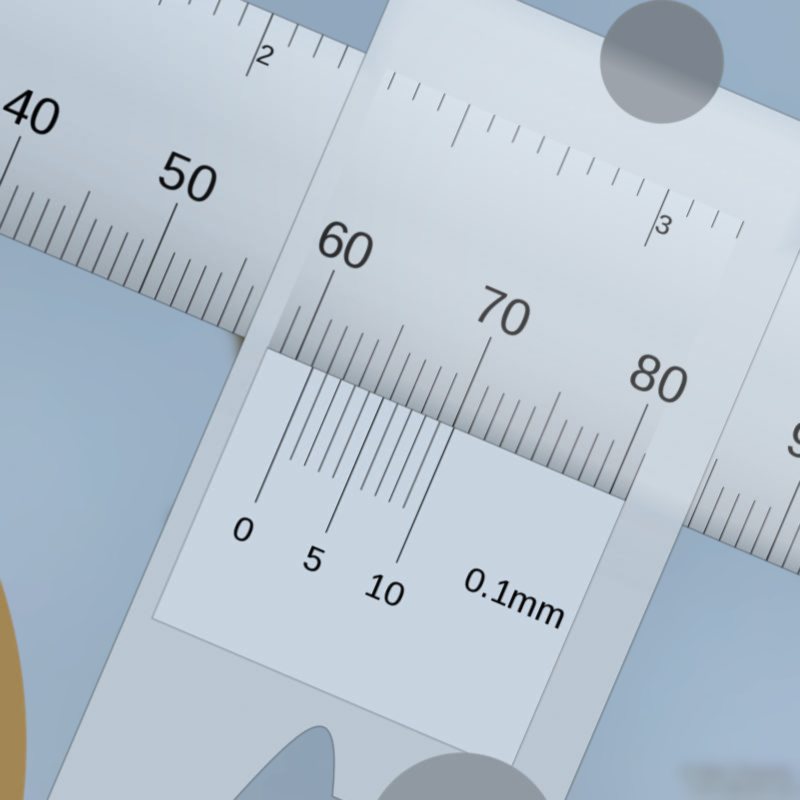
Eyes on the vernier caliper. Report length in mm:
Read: 61.1 mm
